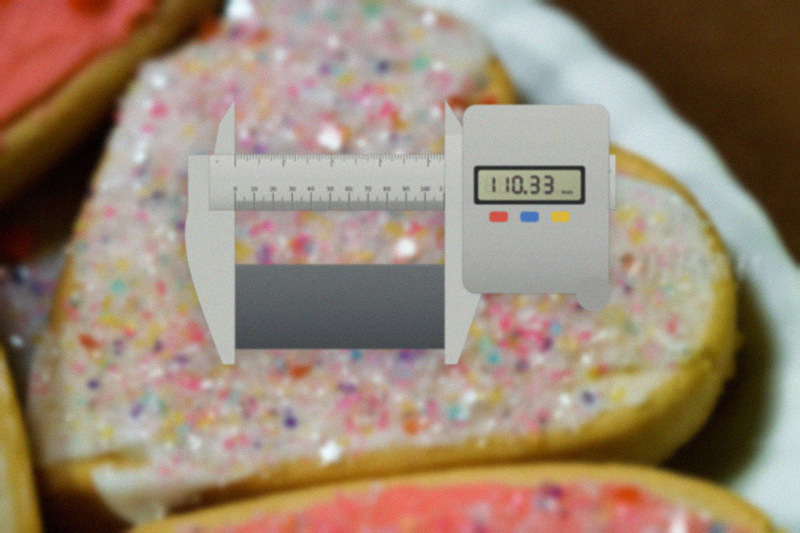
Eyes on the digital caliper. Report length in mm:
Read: 110.33 mm
